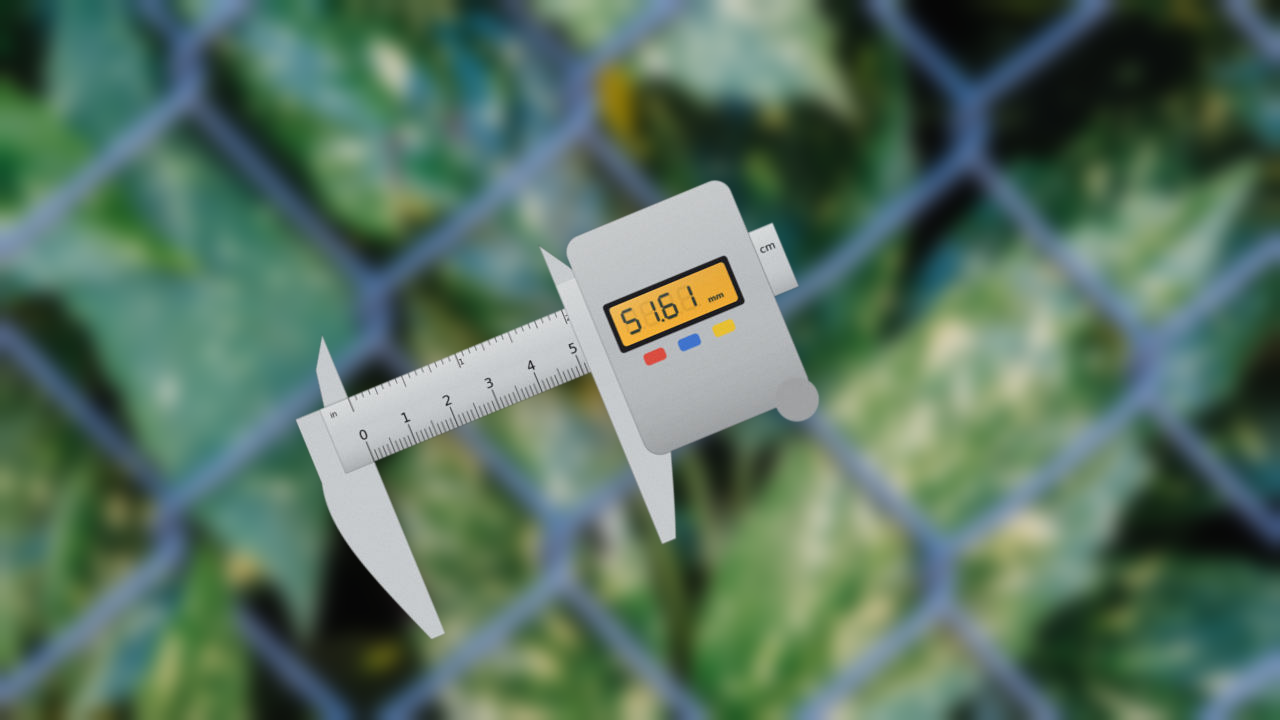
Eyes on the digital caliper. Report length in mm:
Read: 51.61 mm
